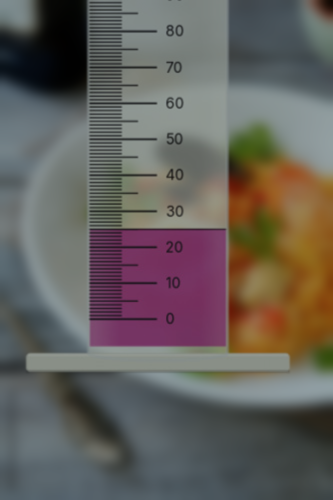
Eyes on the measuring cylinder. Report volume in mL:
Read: 25 mL
